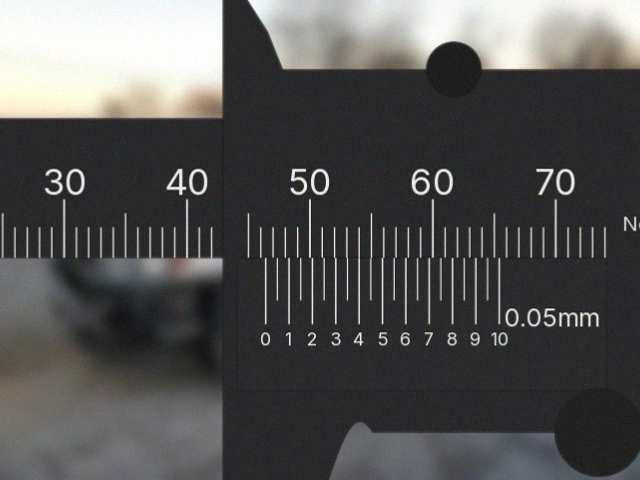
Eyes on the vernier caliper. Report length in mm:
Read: 46.4 mm
